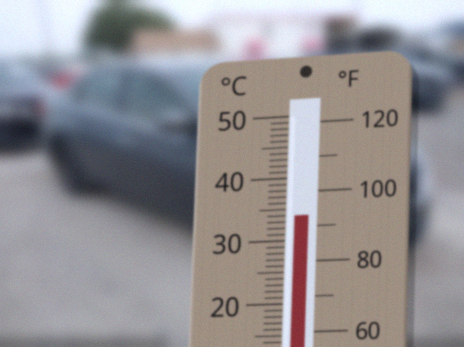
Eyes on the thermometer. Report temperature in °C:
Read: 34 °C
